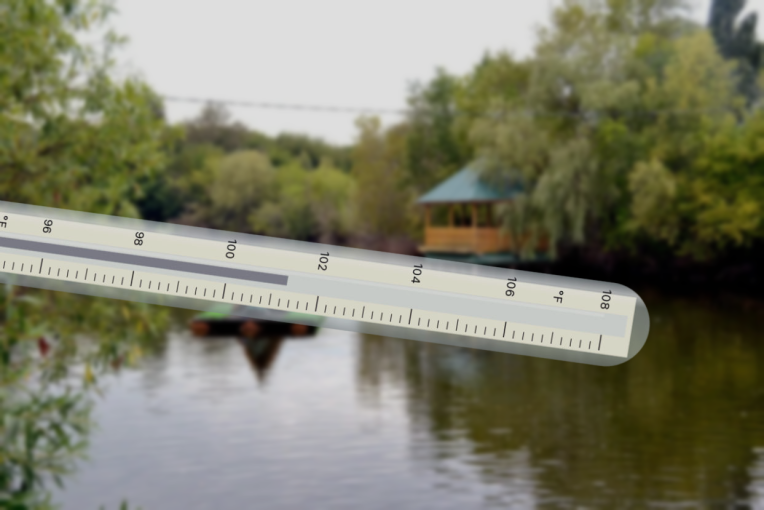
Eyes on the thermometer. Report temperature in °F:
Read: 101.3 °F
